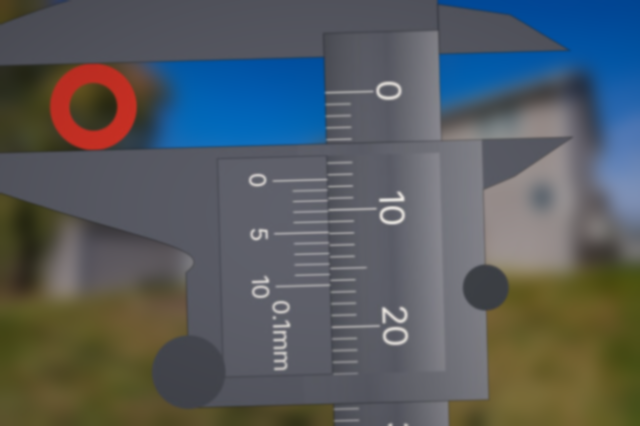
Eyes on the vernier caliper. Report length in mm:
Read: 7.4 mm
